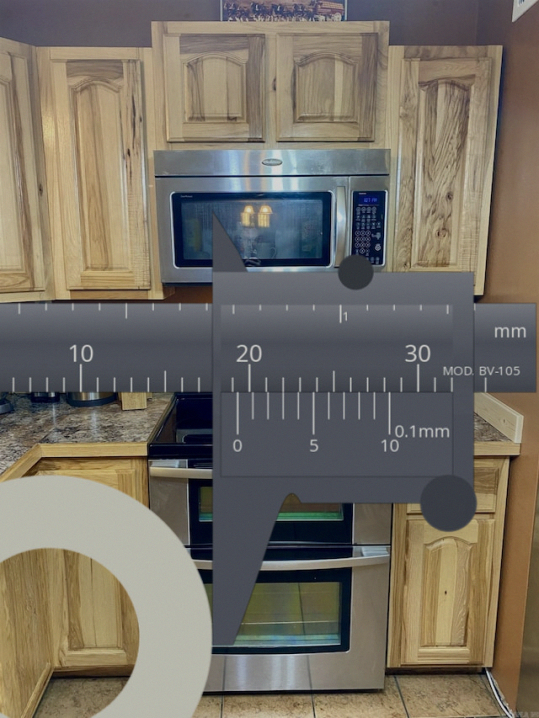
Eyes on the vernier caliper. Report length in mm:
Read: 19.3 mm
